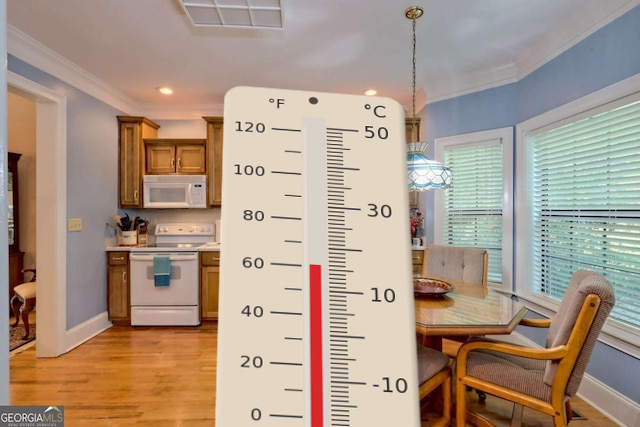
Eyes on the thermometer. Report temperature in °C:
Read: 16 °C
